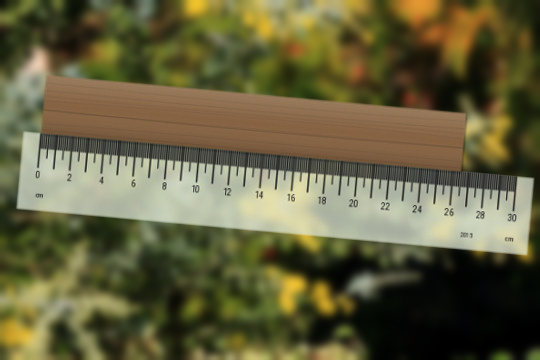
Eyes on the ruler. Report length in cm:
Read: 26.5 cm
